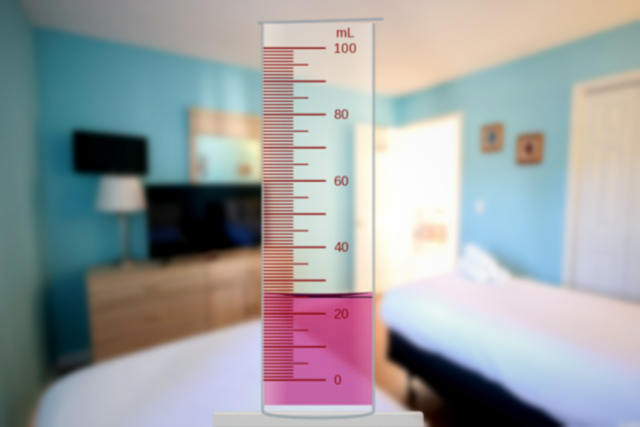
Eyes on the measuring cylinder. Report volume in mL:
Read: 25 mL
